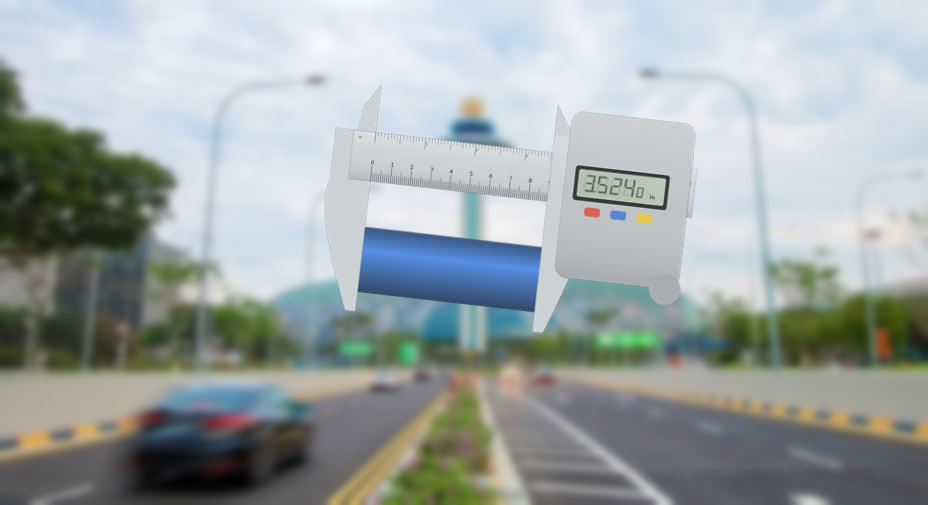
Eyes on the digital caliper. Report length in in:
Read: 3.5240 in
